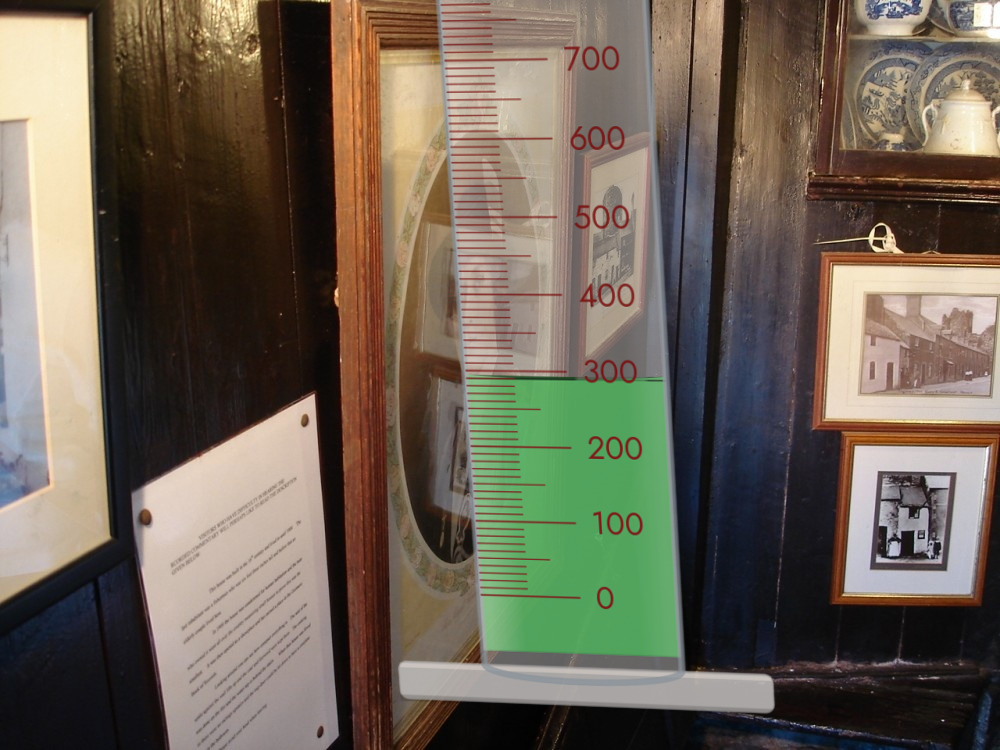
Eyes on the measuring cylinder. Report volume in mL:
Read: 290 mL
